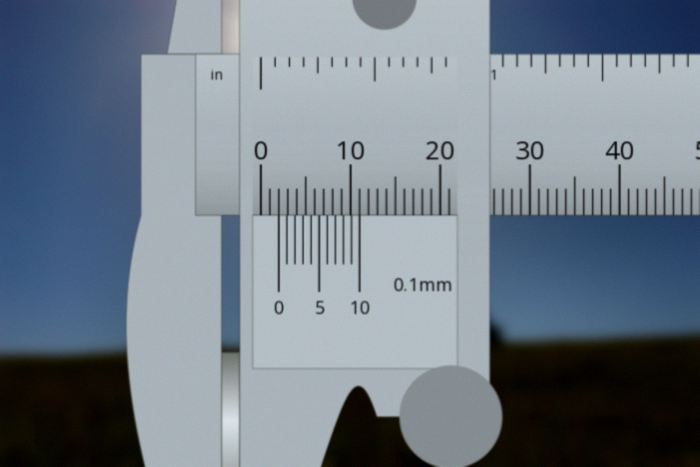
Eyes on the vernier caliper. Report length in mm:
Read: 2.0 mm
